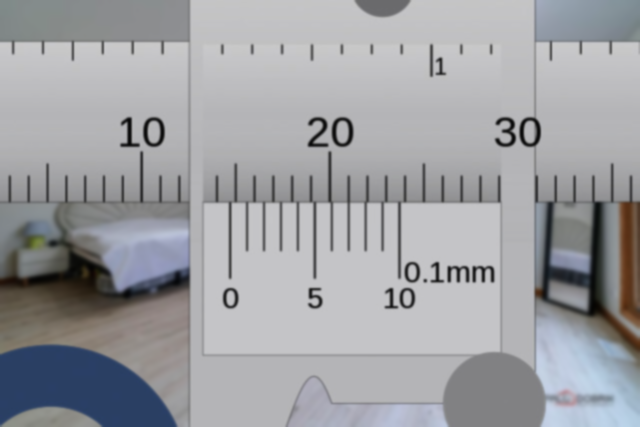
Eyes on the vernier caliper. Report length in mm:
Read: 14.7 mm
